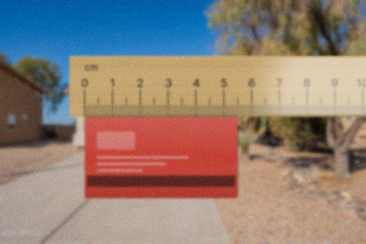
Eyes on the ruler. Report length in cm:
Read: 5.5 cm
